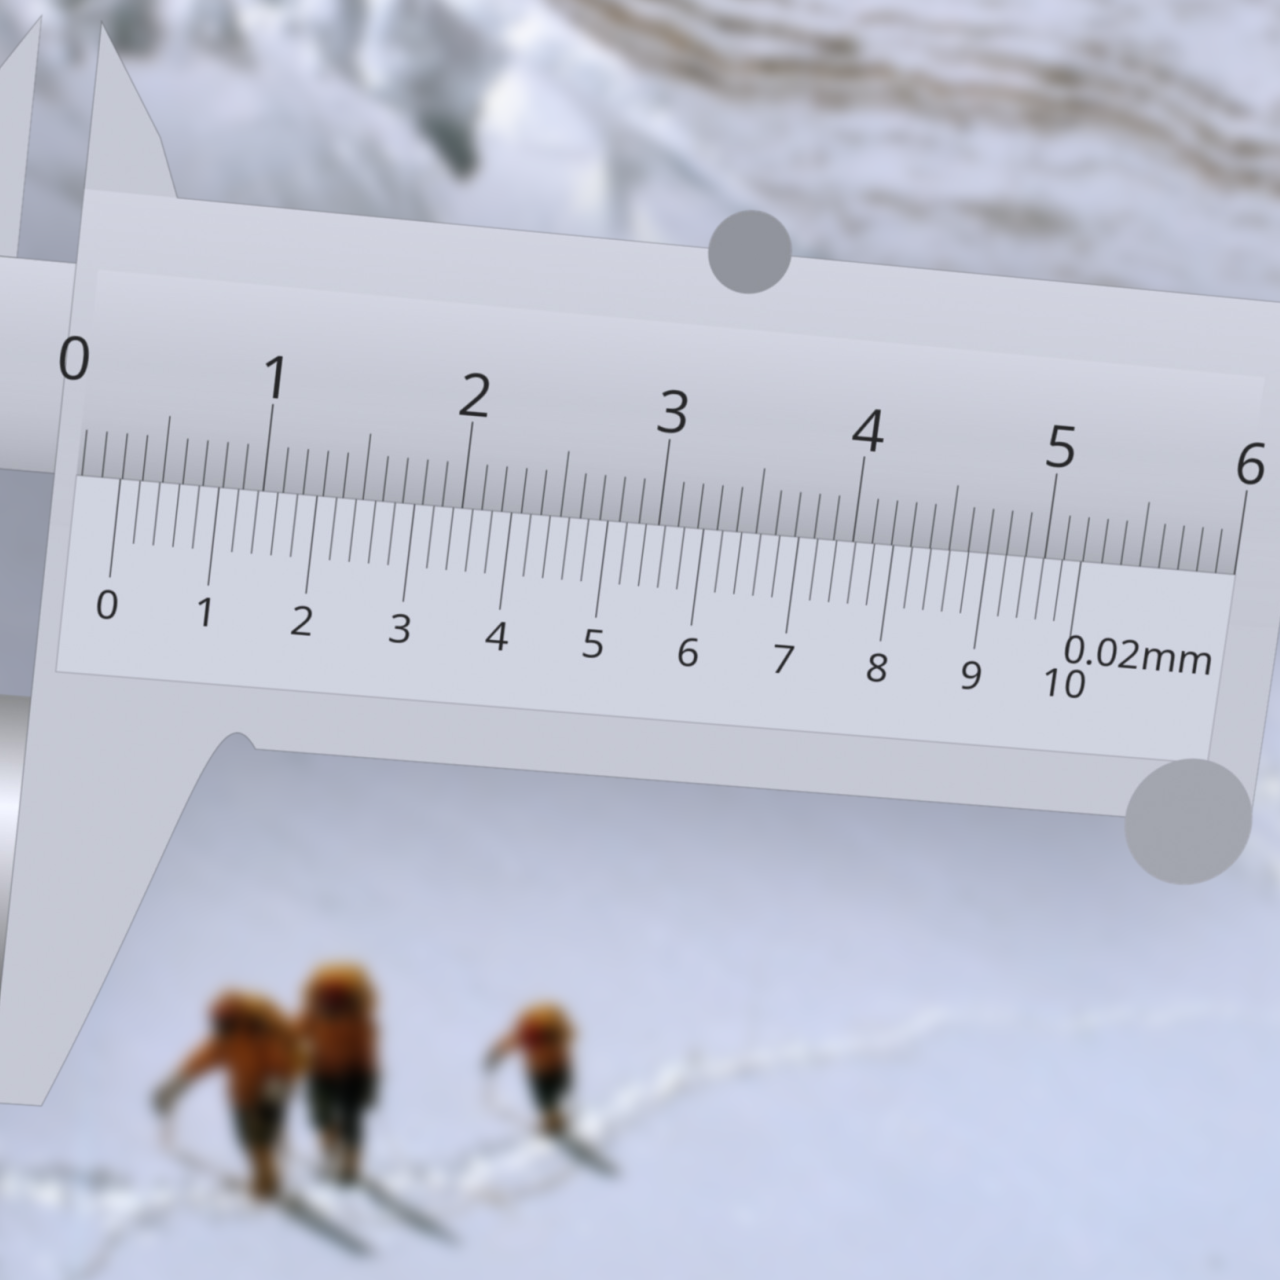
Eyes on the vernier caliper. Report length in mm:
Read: 2.9 mm
